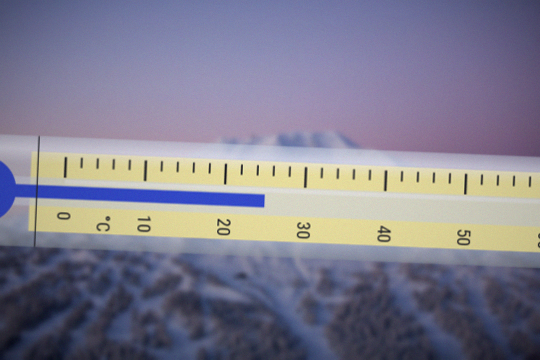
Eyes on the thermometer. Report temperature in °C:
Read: 25 °C
